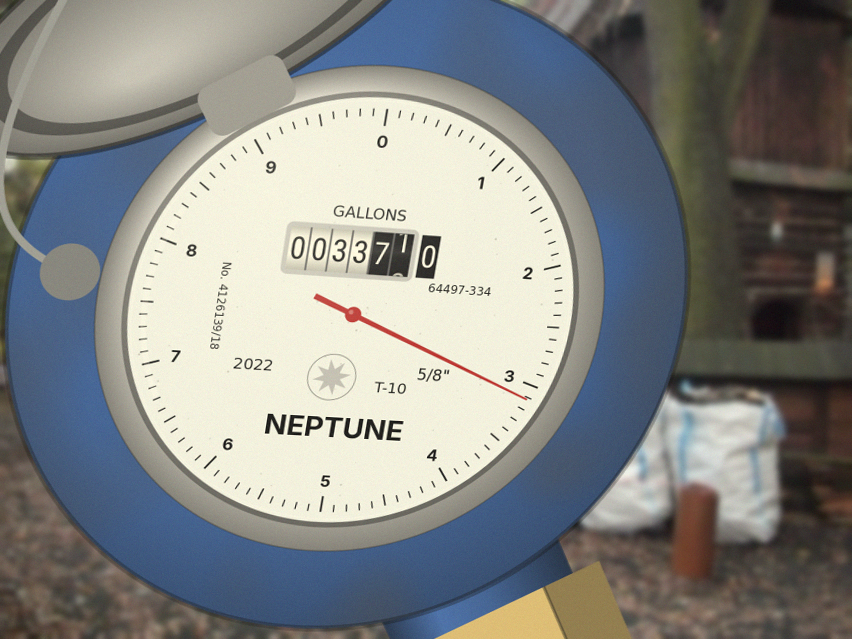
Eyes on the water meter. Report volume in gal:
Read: 33713.1 gal
